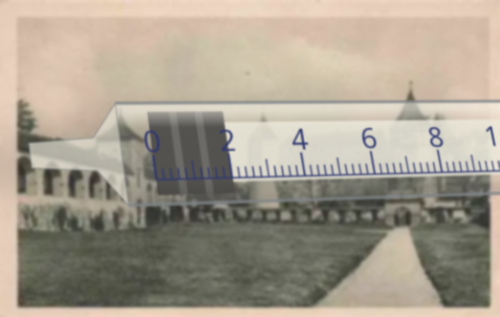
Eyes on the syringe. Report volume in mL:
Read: 0 mL
